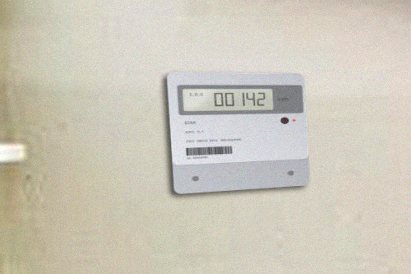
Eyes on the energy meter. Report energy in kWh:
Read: 142 kWh
